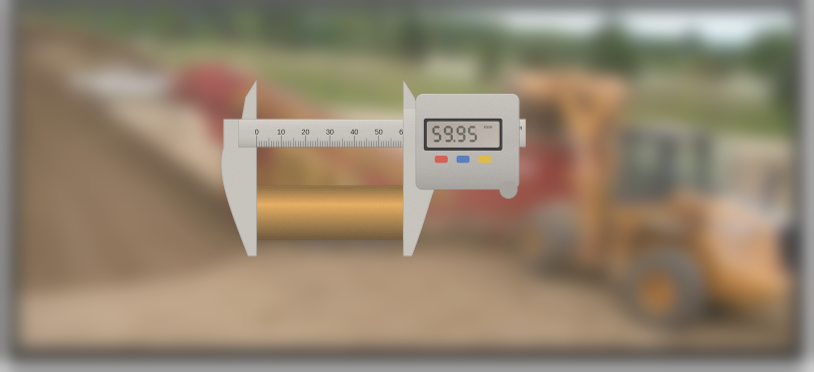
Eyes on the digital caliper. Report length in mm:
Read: 59.95 mm
